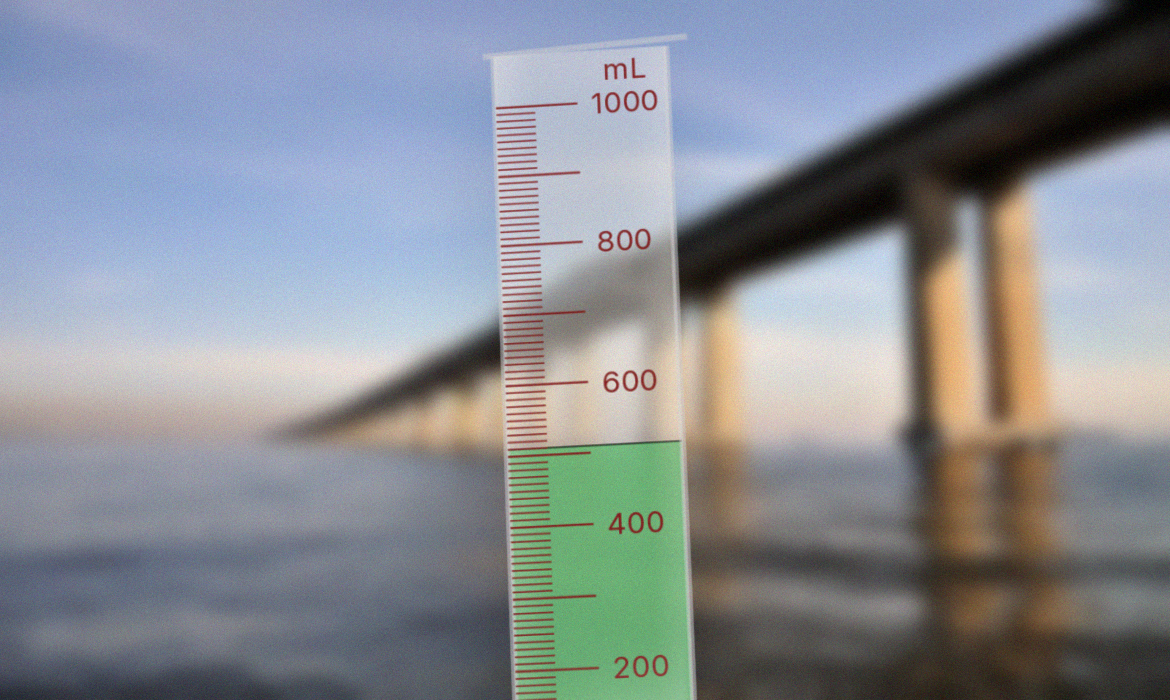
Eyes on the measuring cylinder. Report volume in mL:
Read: 510 mL
